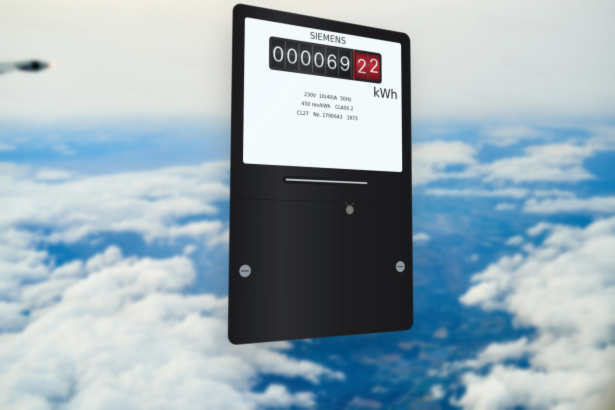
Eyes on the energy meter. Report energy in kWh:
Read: 69.22 kWh
